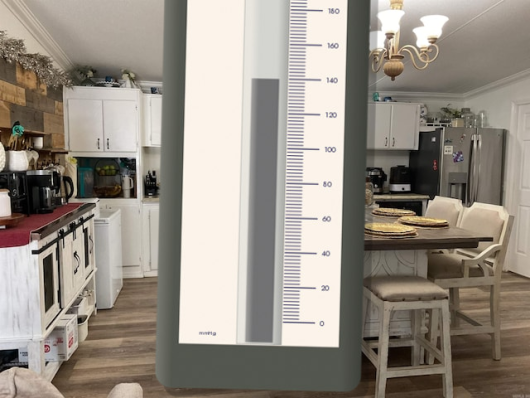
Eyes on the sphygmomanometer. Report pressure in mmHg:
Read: 140 mmHg
